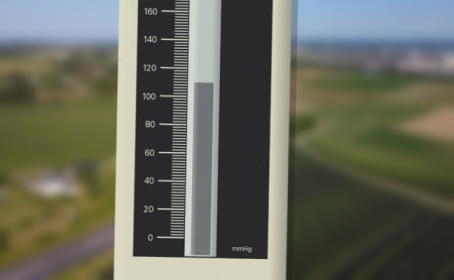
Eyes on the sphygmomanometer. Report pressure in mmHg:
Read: 110 mmHg
